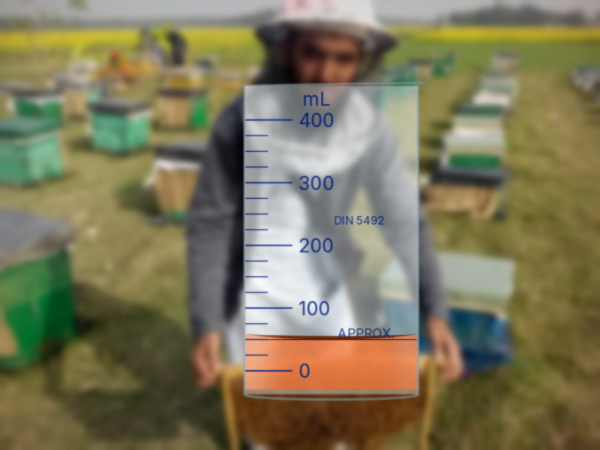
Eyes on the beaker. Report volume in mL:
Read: 50 mL
